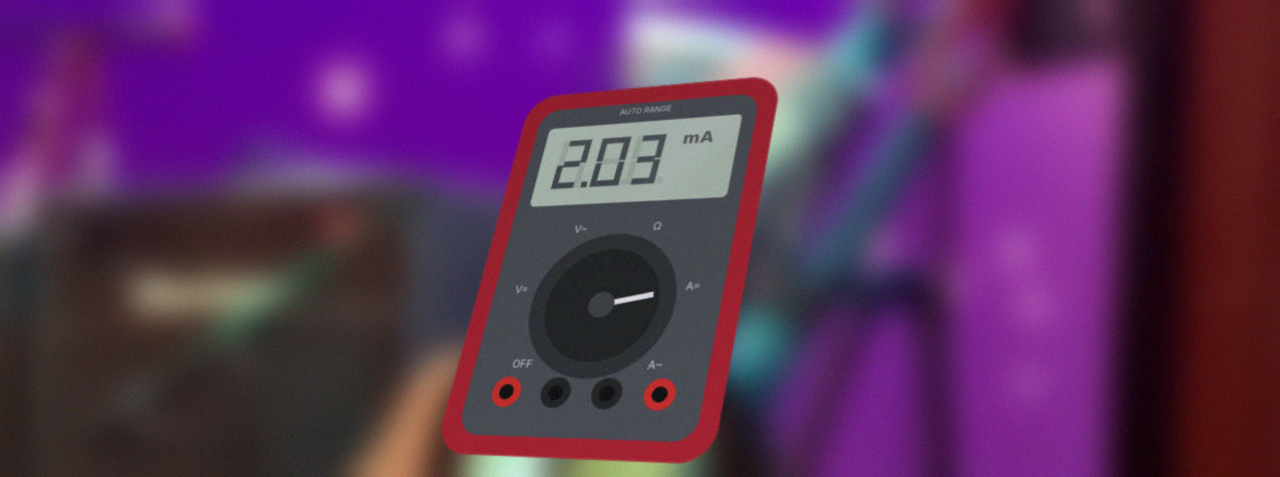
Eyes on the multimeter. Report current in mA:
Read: 2.03 mA
